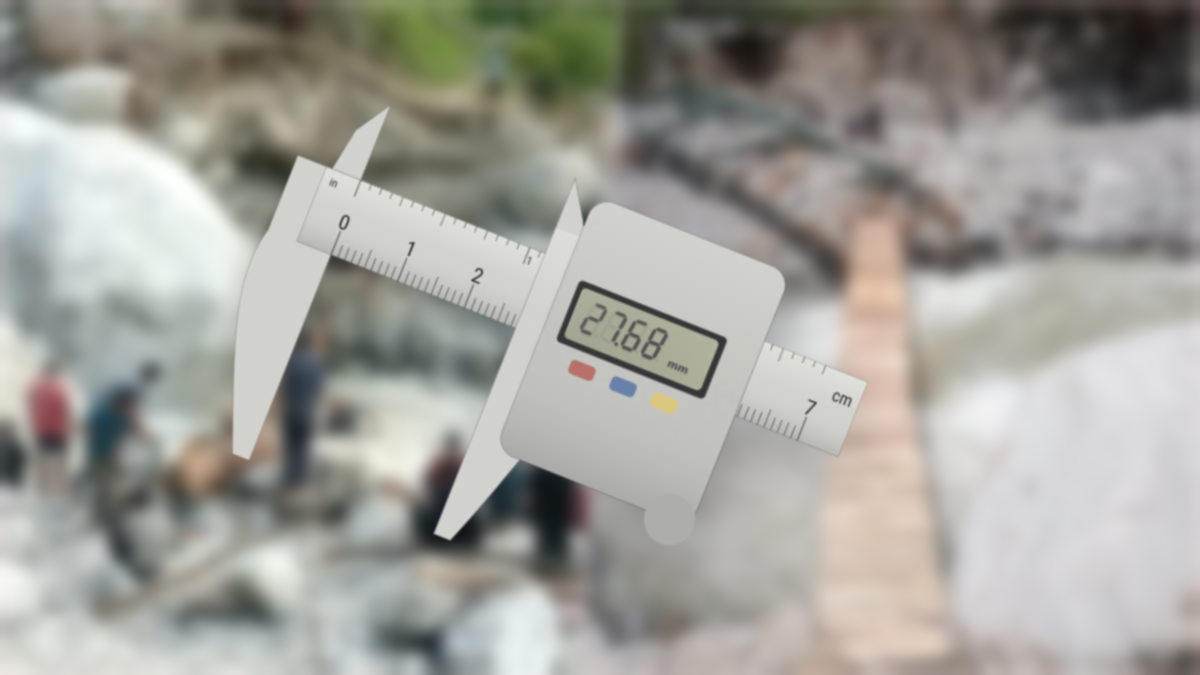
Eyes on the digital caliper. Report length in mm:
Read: 27.68 mm
